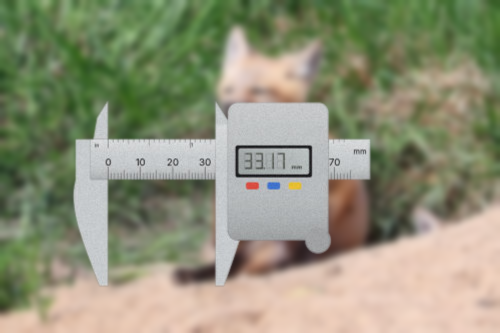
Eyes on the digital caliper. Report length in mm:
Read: 33.17 mm
